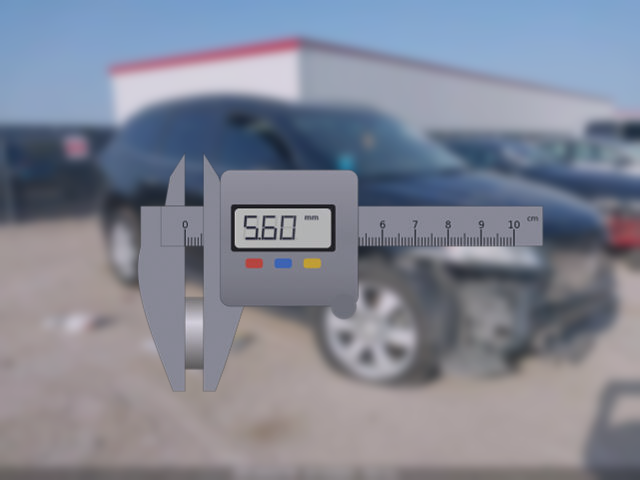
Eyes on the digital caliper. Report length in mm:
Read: 5.60 mm
